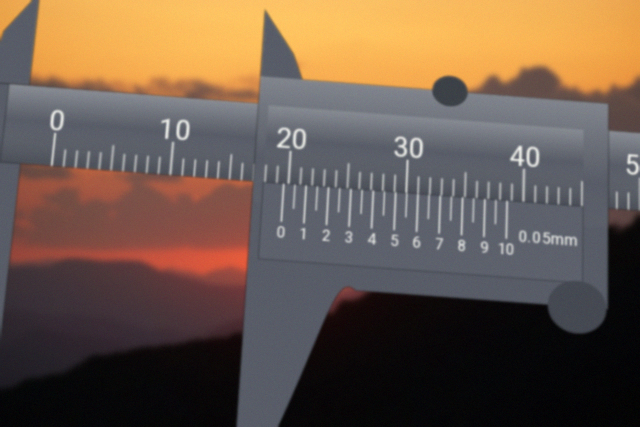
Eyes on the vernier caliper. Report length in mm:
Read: 19.6 mm
